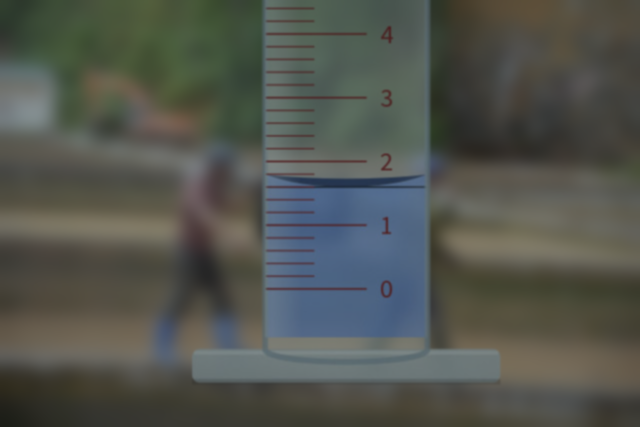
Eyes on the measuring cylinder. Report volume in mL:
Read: 1.6 mL
